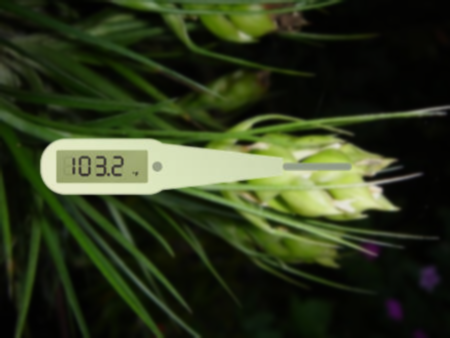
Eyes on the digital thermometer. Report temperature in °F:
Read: 103.2 °F
